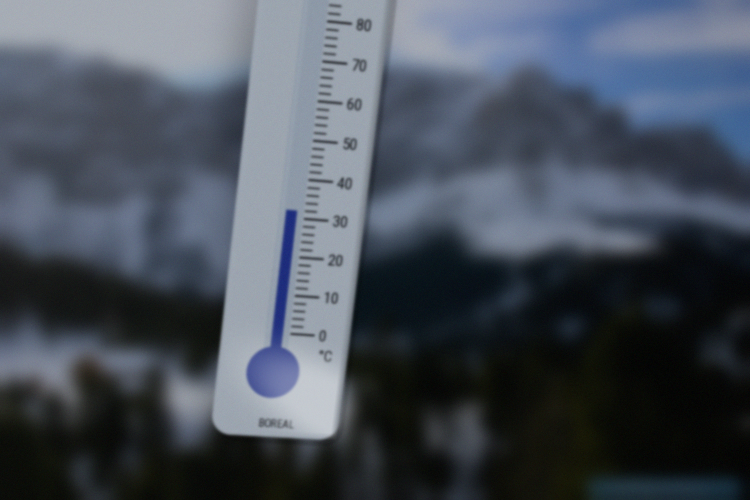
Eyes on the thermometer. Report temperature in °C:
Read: 32 °C
